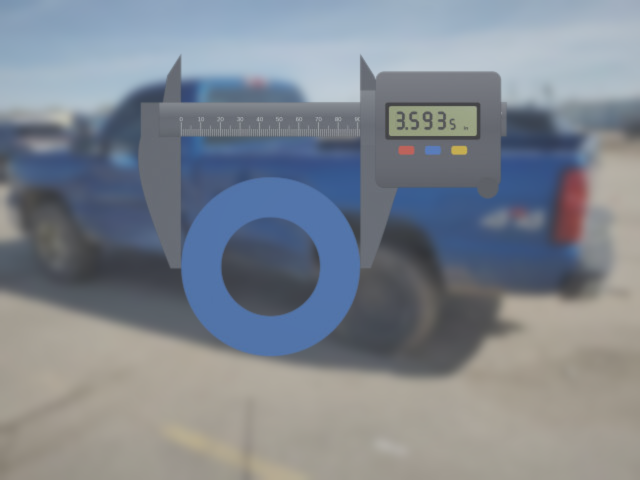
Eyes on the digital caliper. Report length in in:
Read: 3.5935 in
